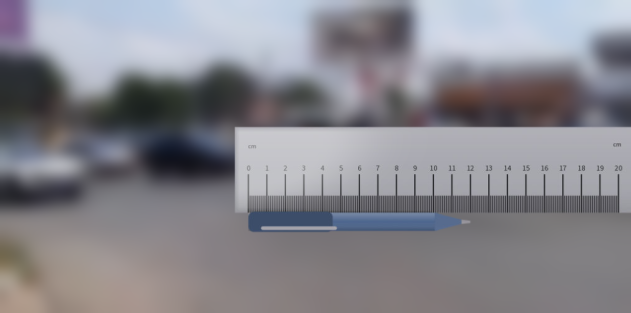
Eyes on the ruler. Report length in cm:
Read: 12 cm
